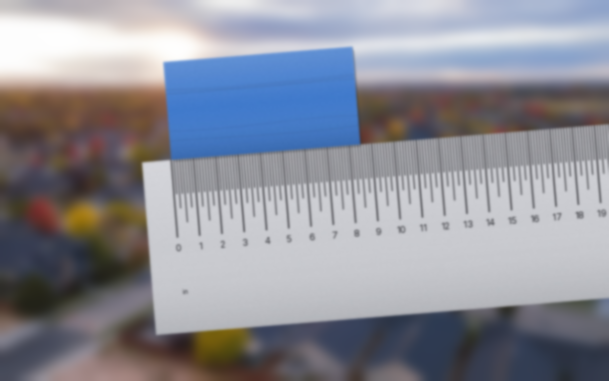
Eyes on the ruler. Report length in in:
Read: 8.5 in
